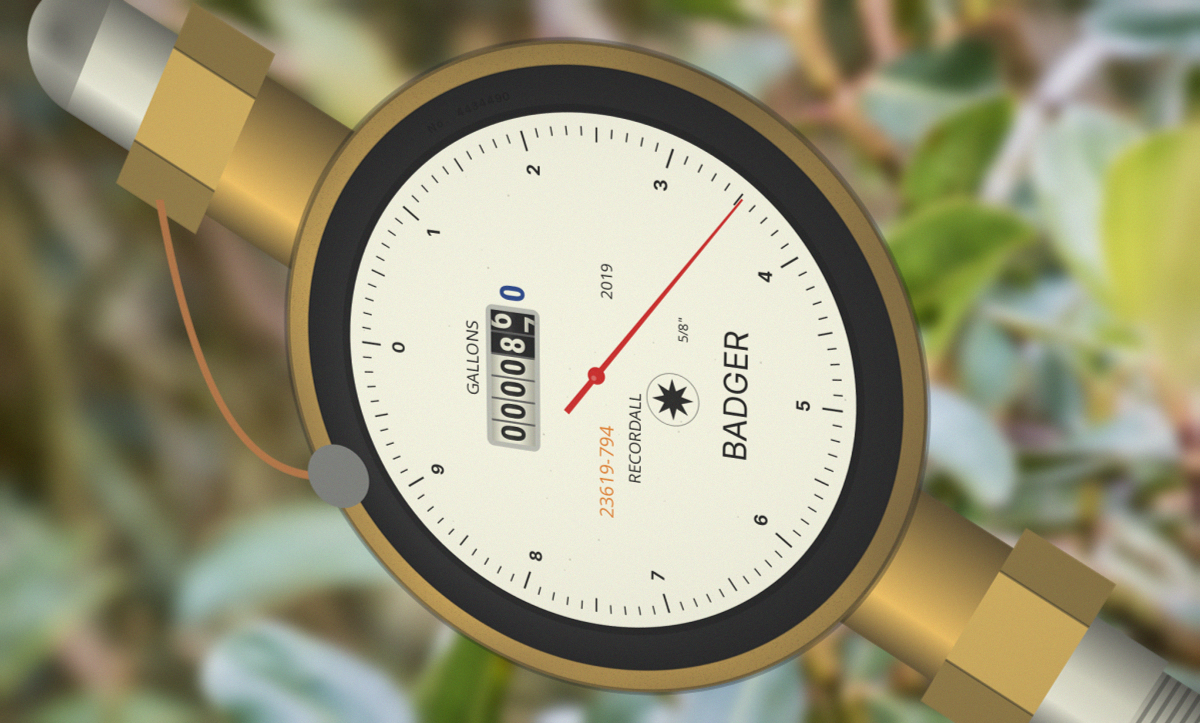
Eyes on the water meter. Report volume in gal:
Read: 863.5 gal
